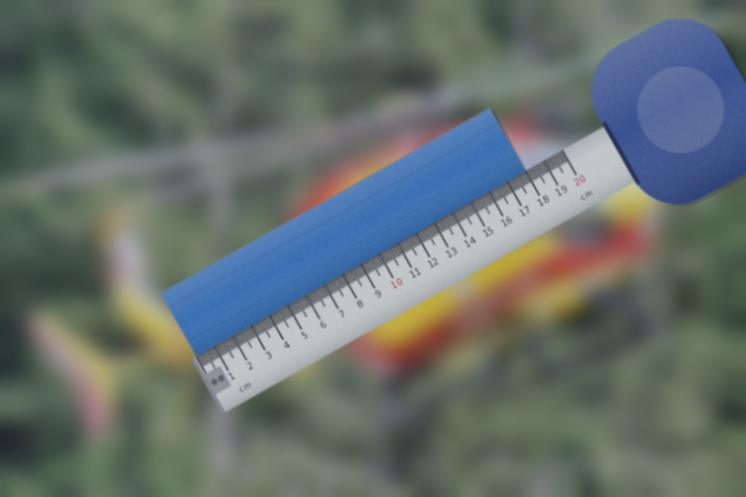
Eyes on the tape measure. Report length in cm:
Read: 18 cm
